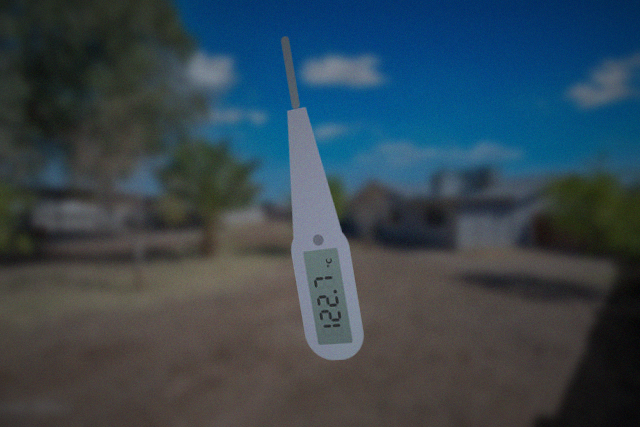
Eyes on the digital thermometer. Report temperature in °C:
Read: 122.7 °C
